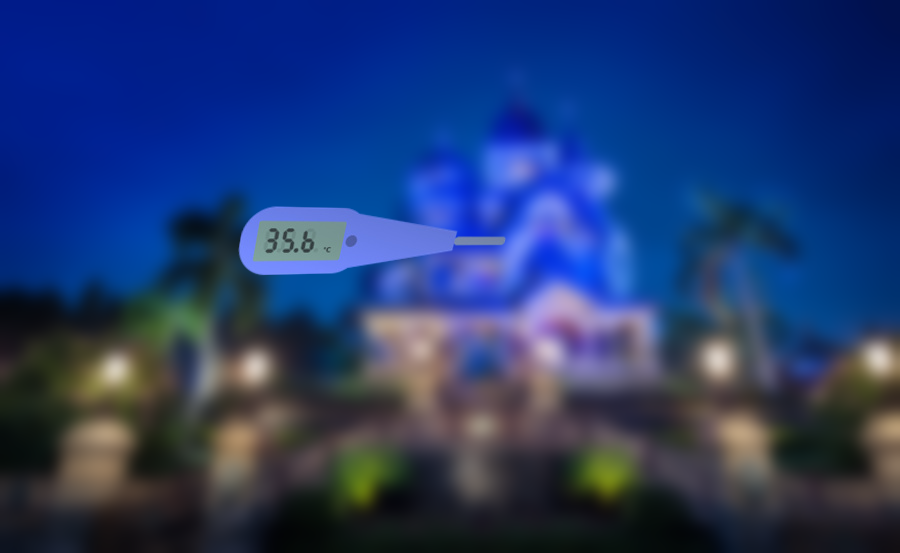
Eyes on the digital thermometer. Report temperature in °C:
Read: 35.6 °C
